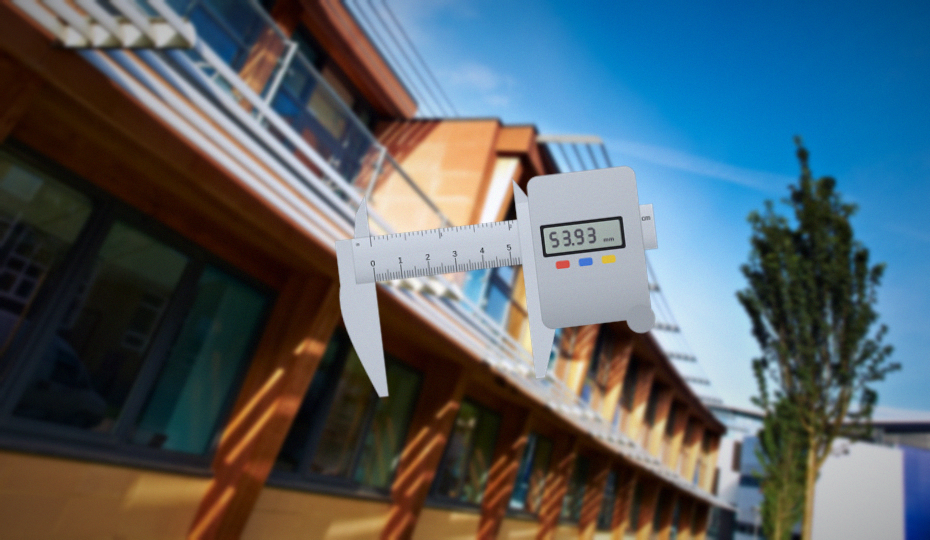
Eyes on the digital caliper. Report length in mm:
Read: 53.93 mm
